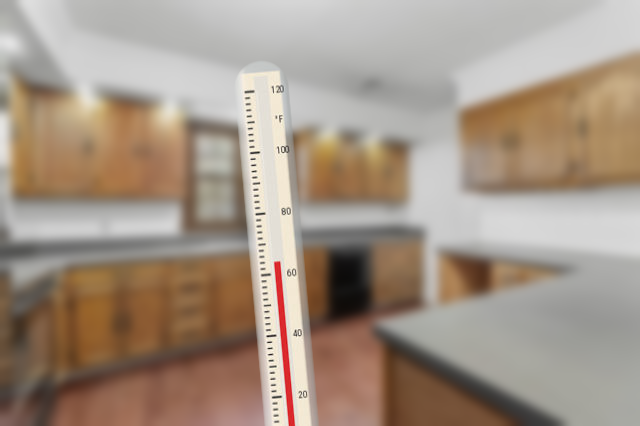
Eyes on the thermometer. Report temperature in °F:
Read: 64 °F
